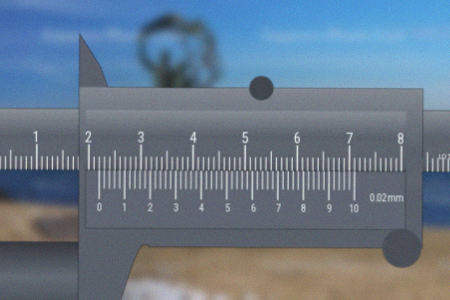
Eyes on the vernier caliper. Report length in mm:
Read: 22.0 mm
